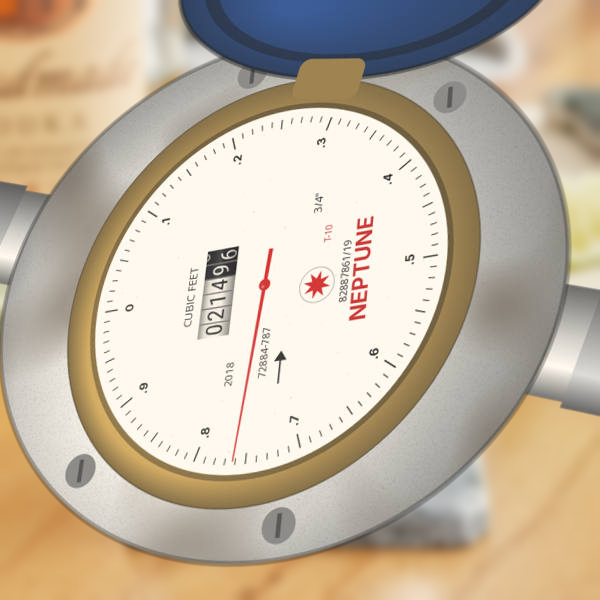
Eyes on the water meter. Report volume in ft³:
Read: 21495.76 ft³
